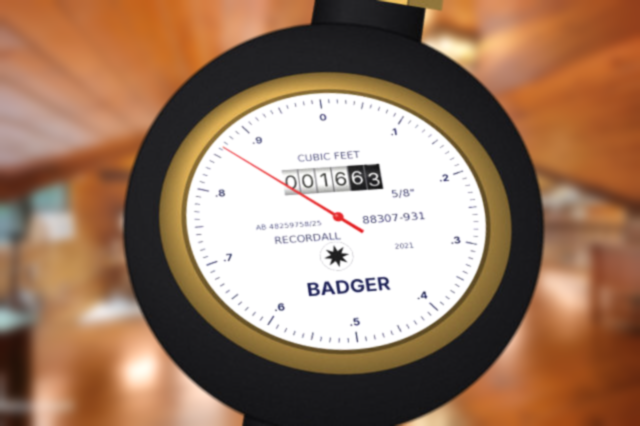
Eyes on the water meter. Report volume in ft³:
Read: 1662.86 ft³
